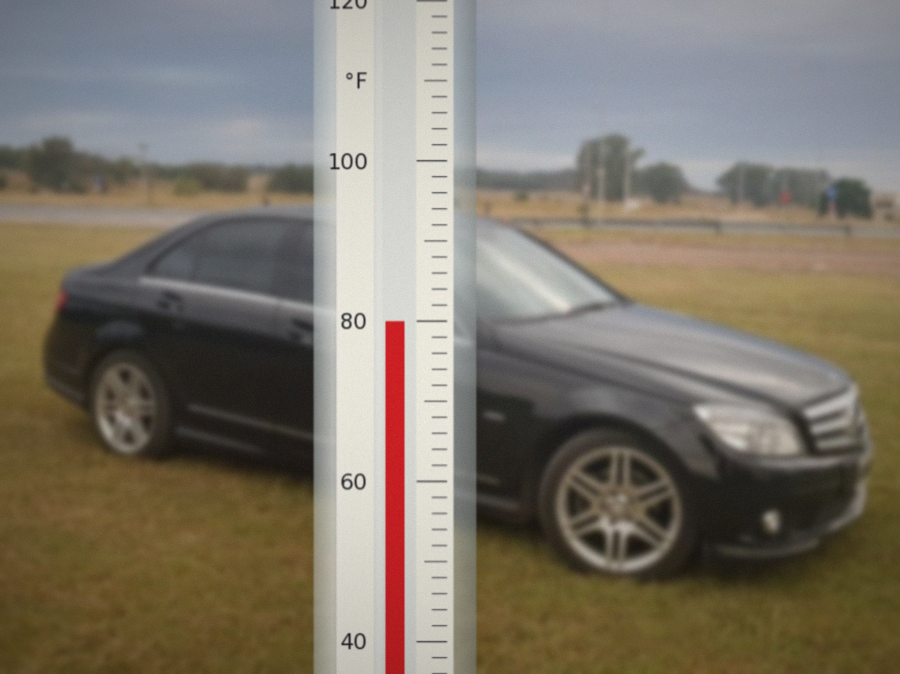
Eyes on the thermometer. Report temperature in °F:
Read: 80 °F
